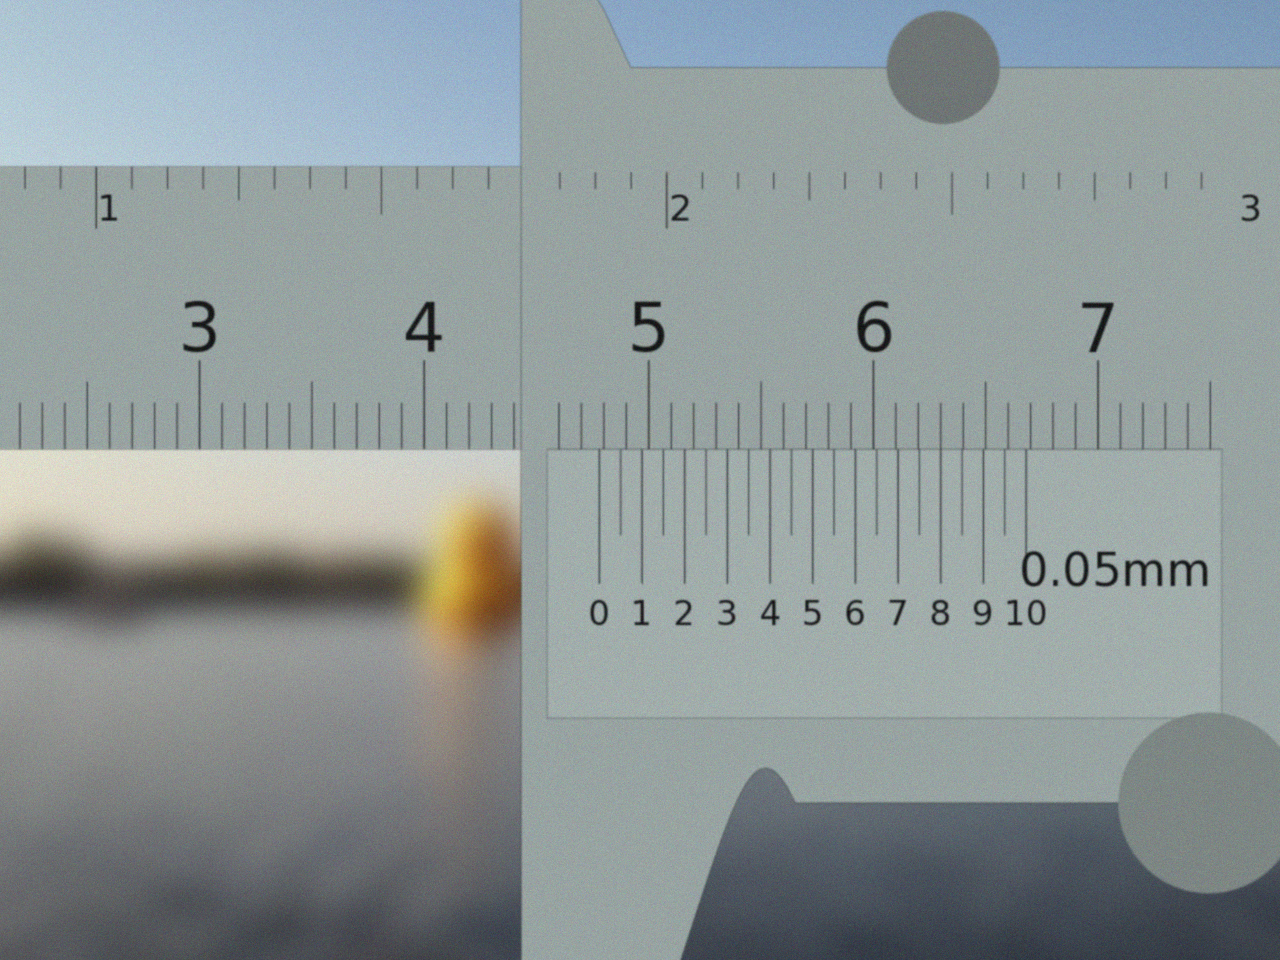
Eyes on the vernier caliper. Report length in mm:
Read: 47.8 mm
